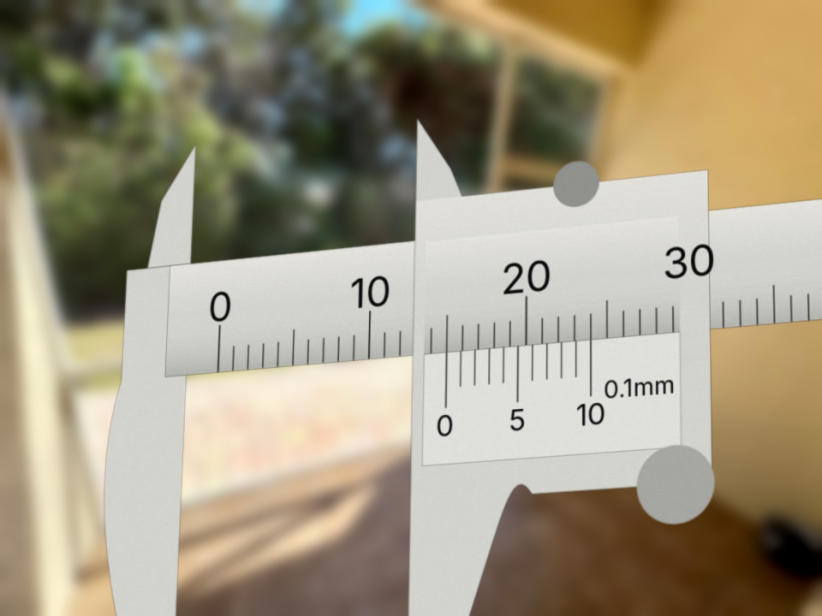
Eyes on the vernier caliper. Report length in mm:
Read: 15.0 mm
